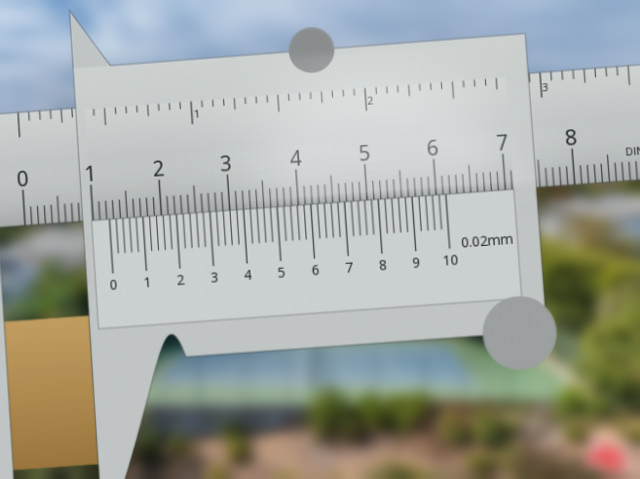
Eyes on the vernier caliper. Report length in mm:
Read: 12.4 mm
